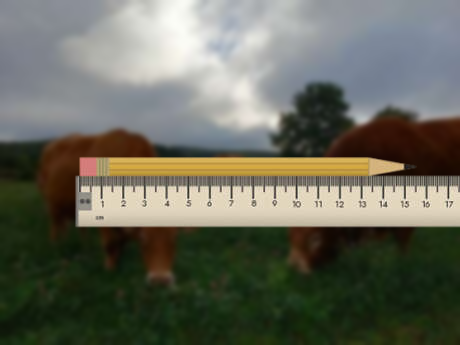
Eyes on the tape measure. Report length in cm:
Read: 15.5 cm
